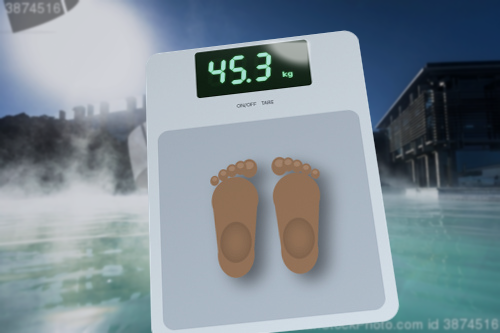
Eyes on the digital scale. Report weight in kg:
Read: 45.3 kg
